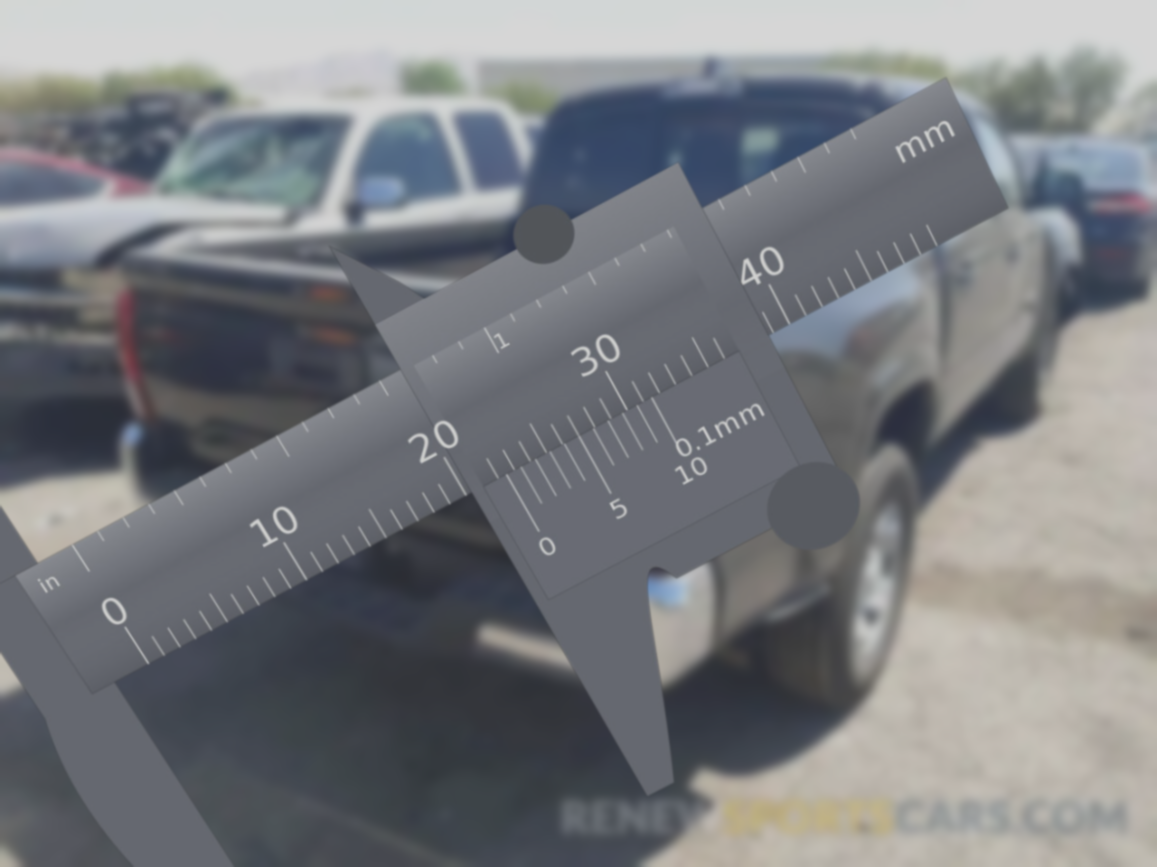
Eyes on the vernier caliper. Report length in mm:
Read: 22.5 mm
